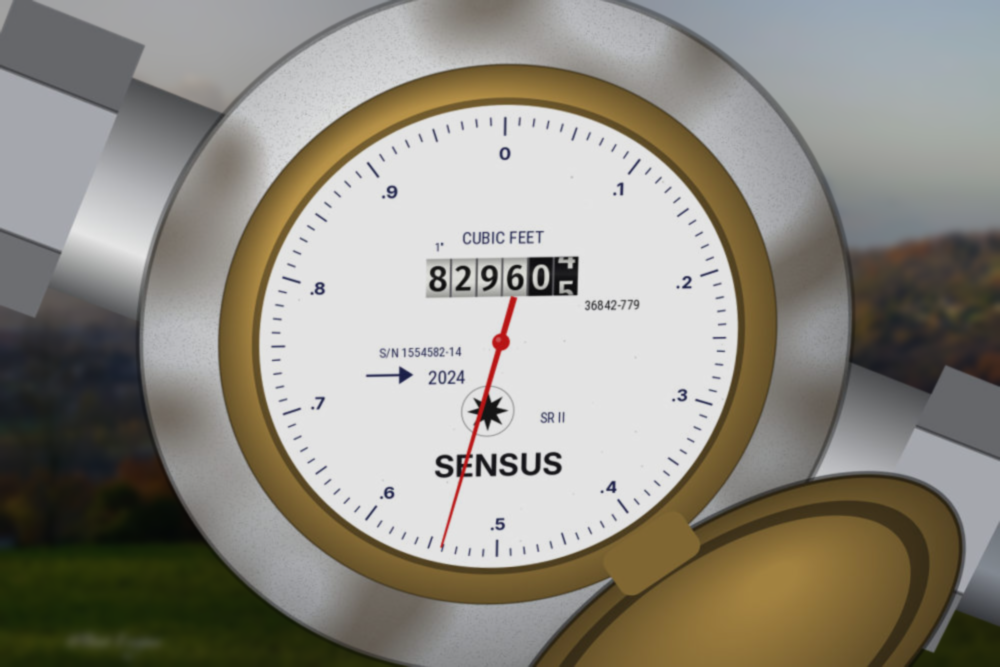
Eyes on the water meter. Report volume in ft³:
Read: 829604.54 ft³
